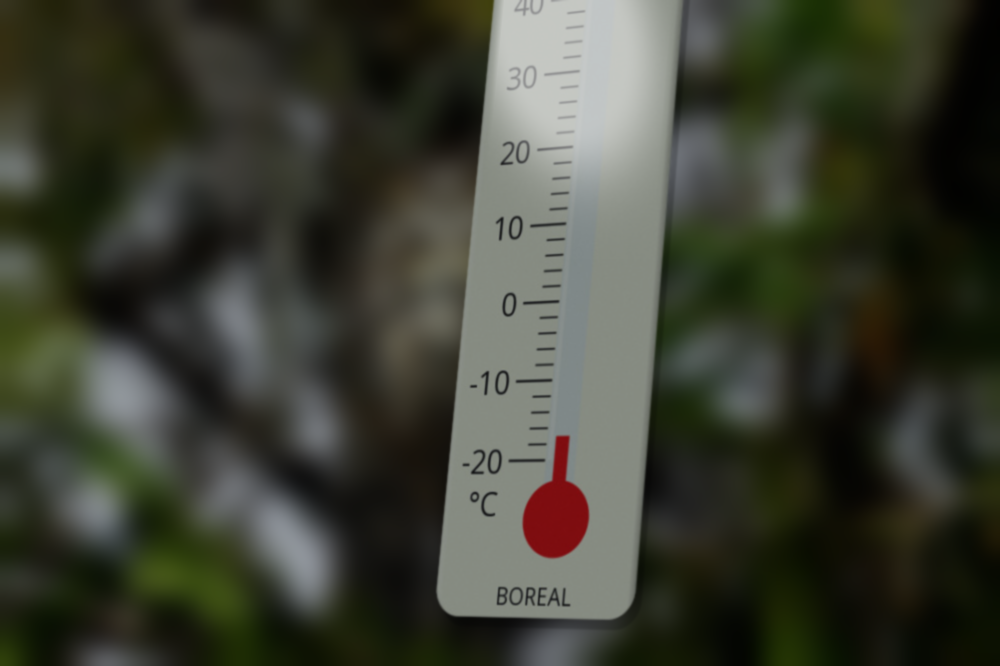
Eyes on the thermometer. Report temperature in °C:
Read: -17 °C
